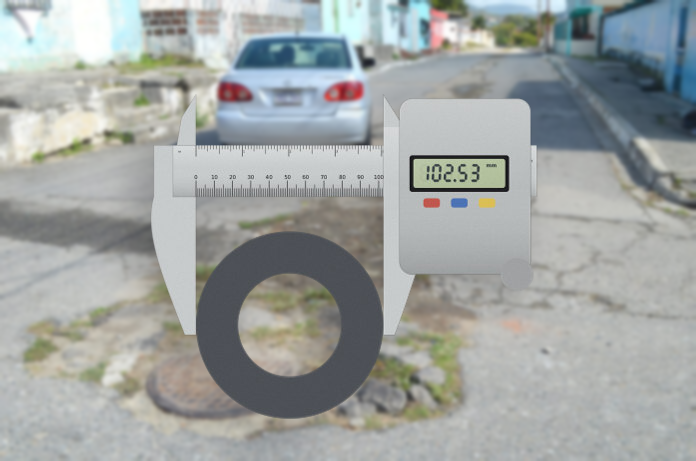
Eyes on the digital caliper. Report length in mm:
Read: 102.53 mm
